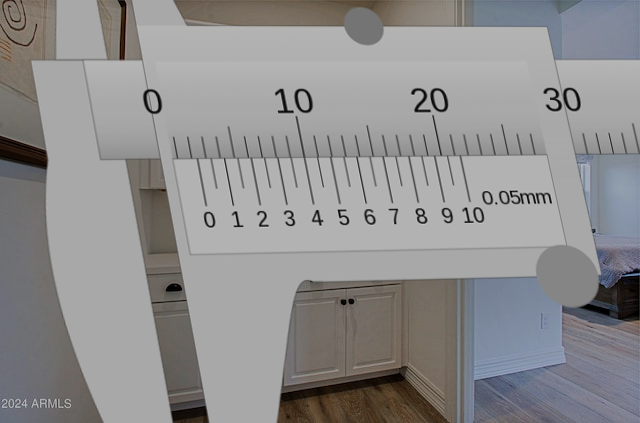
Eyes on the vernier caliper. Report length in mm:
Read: 2.4 mm
